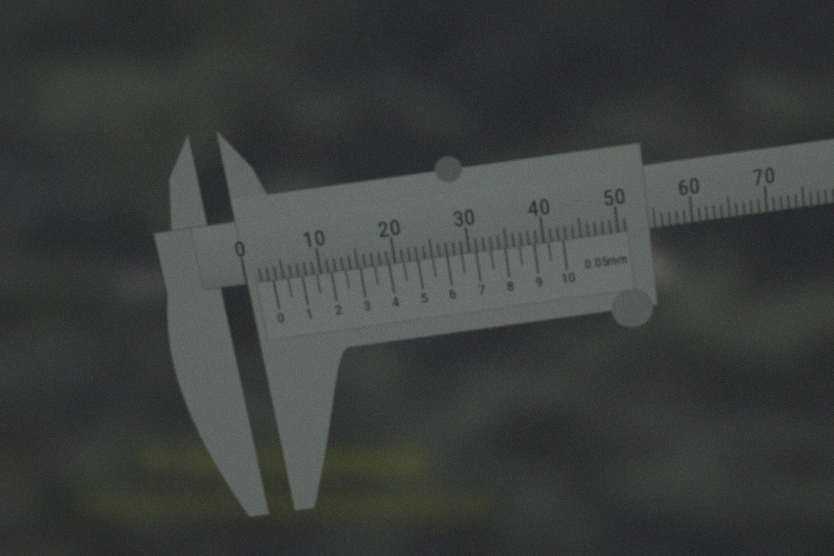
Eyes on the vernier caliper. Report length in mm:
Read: 3.6 mm
